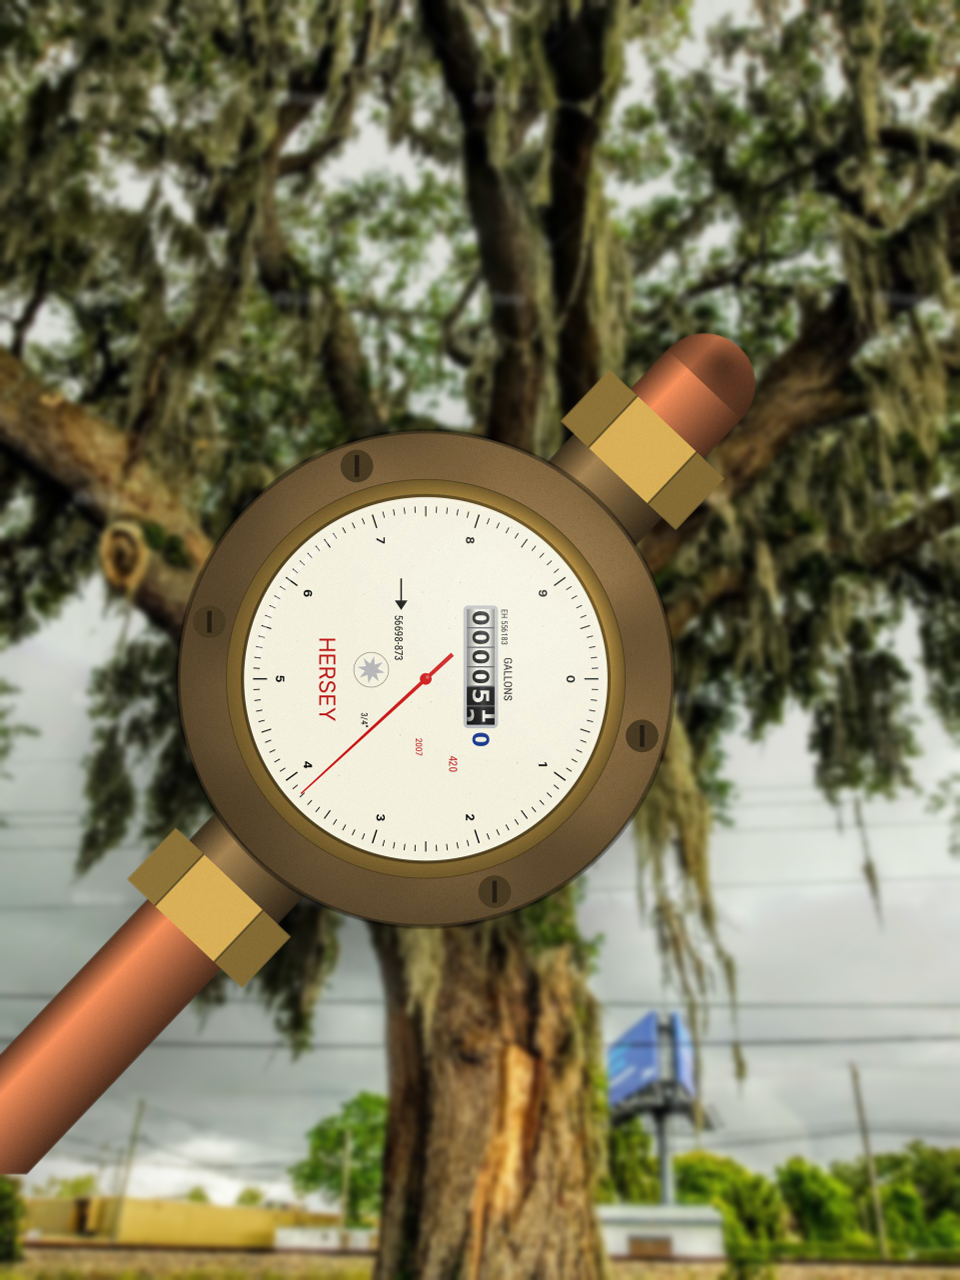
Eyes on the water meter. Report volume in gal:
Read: 513.8 gal
